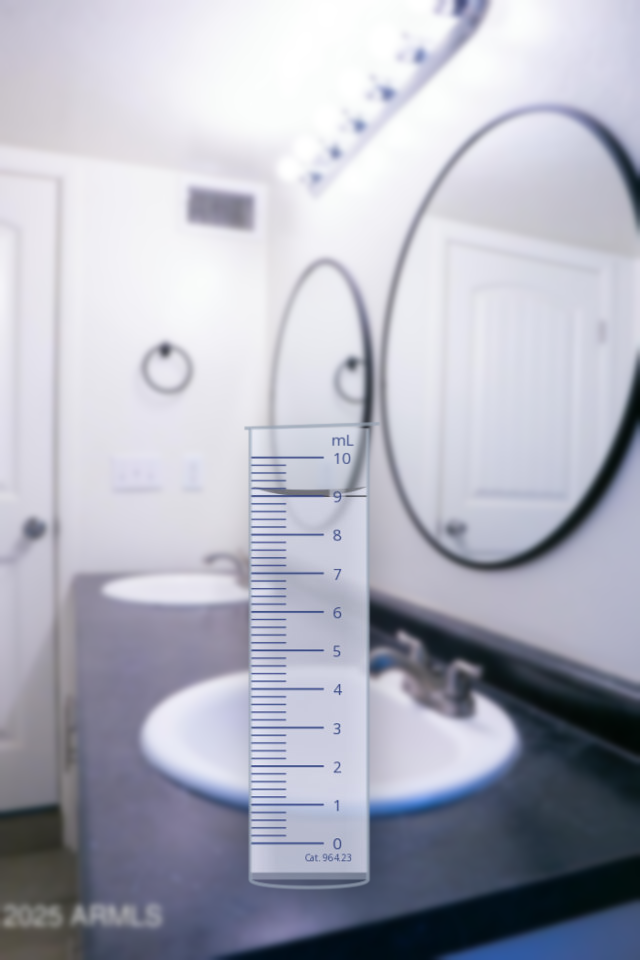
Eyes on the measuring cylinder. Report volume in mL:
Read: 9 mL
